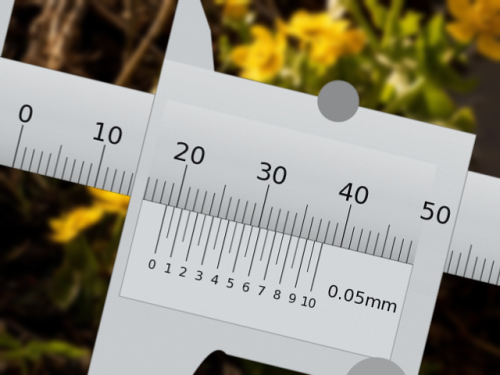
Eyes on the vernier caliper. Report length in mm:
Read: 18.8 mm
